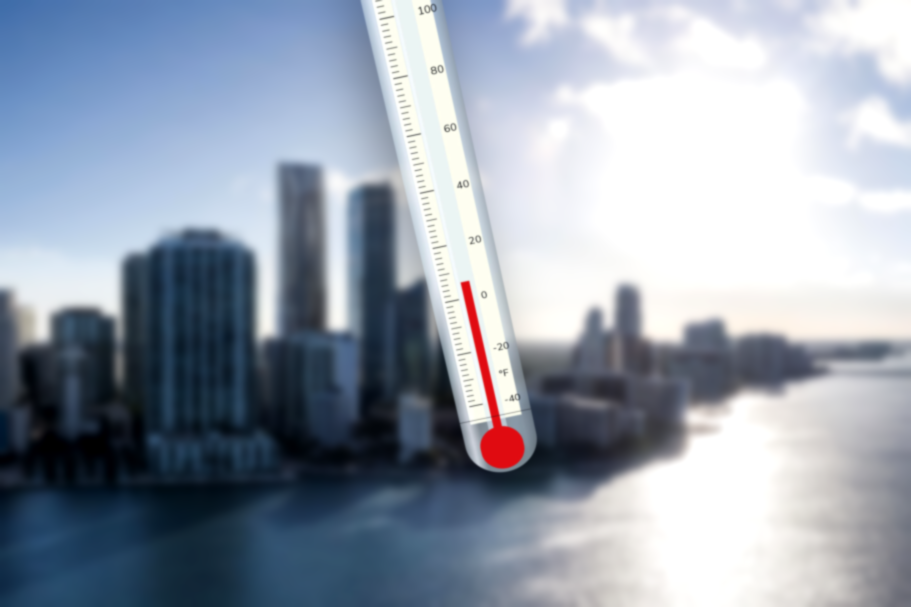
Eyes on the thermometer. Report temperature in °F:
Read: 6 °F
